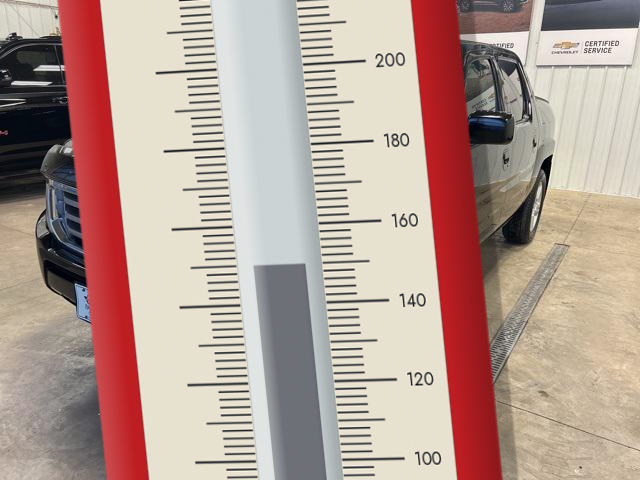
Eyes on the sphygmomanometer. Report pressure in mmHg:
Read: 150 mmHg
